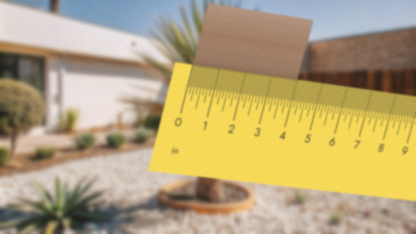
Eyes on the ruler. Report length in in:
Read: 4 in
